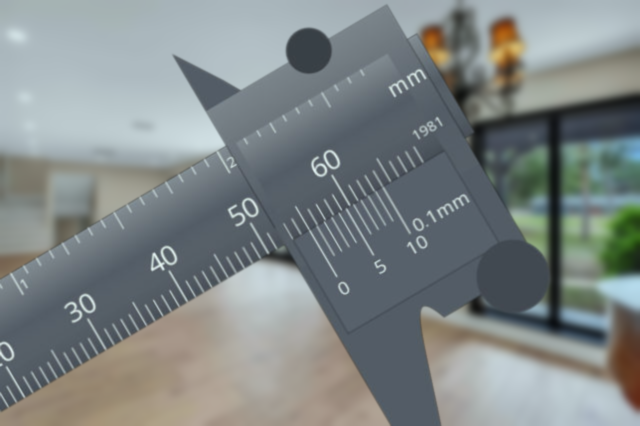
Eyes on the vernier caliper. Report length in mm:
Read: 55.0 mm
